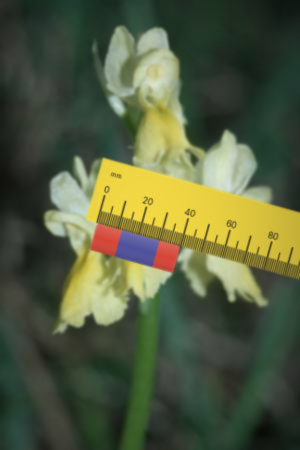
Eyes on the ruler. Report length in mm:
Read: 40 mm
